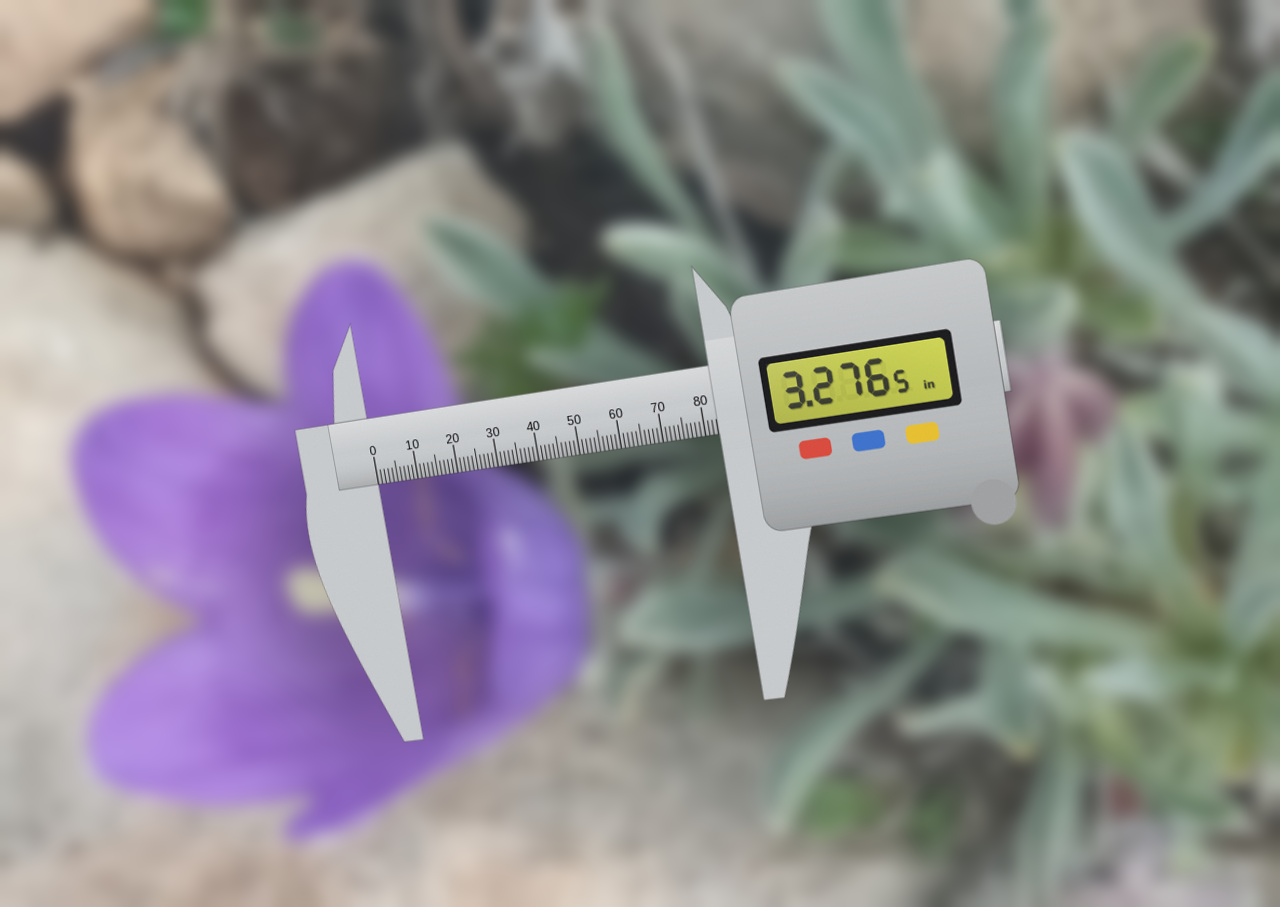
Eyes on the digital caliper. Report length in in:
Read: 3.2765 in
